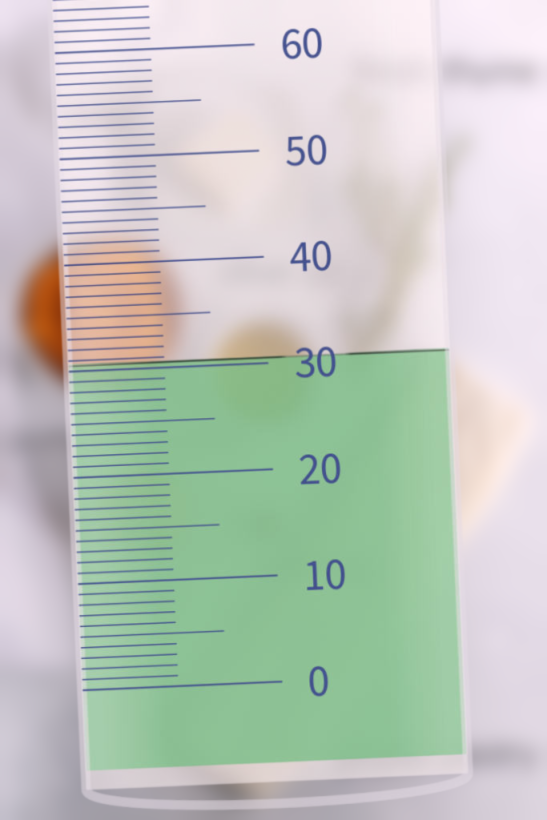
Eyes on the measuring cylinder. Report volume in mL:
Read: 30.5 mL
